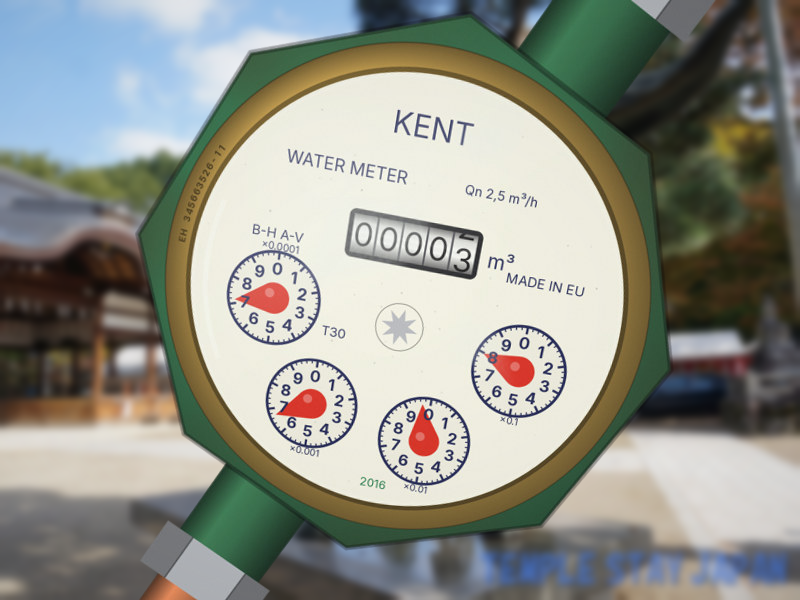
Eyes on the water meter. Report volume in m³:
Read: 2.7967 m³
